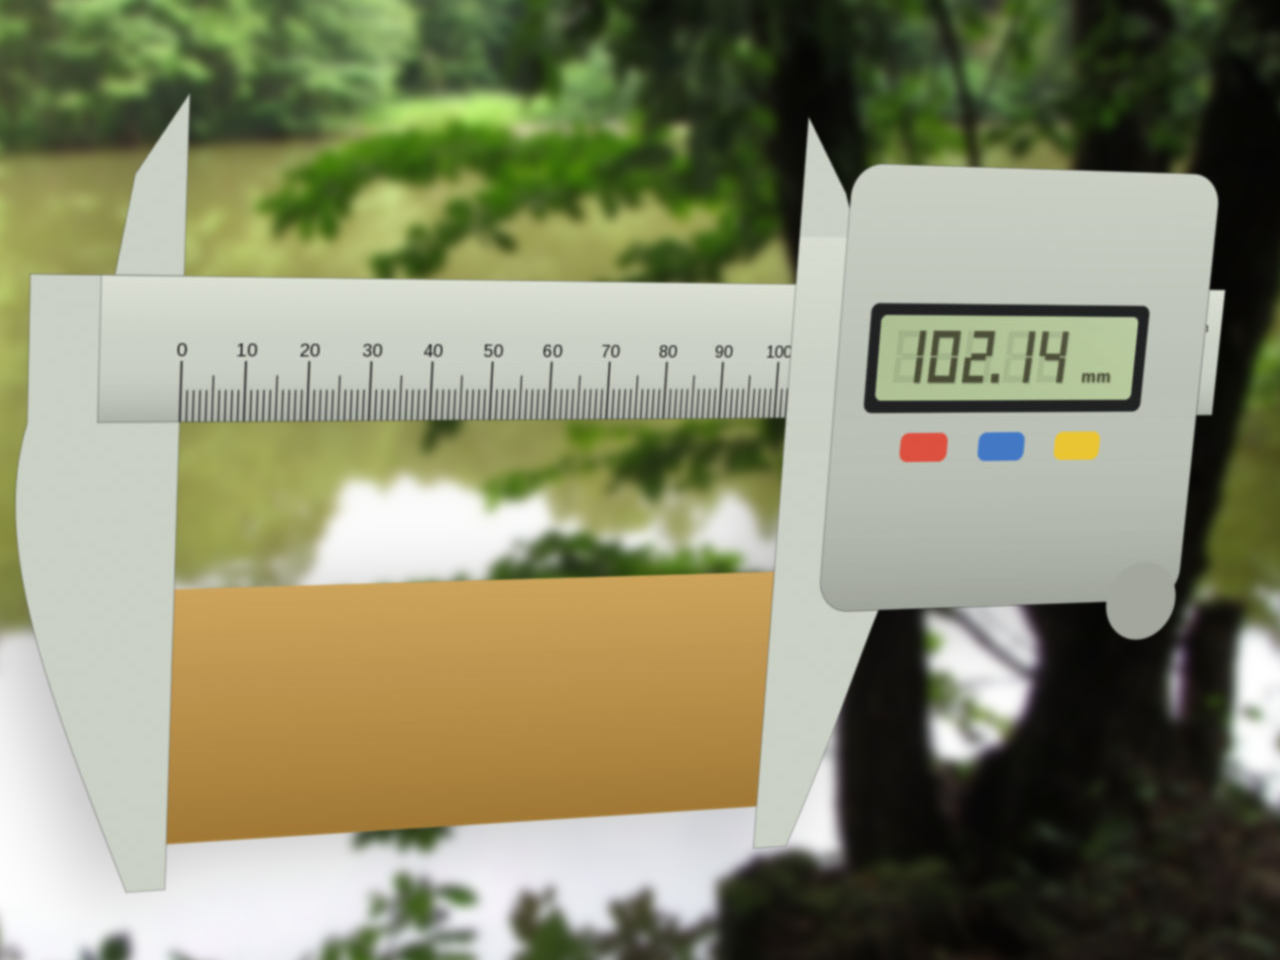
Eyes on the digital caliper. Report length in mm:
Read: 102.14 mm
